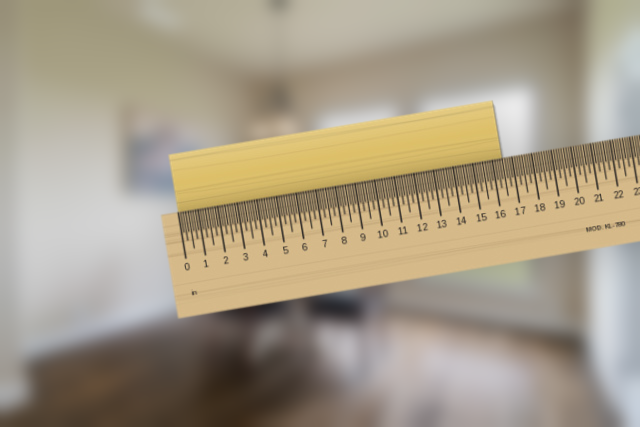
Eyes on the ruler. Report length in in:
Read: 16.5 in
